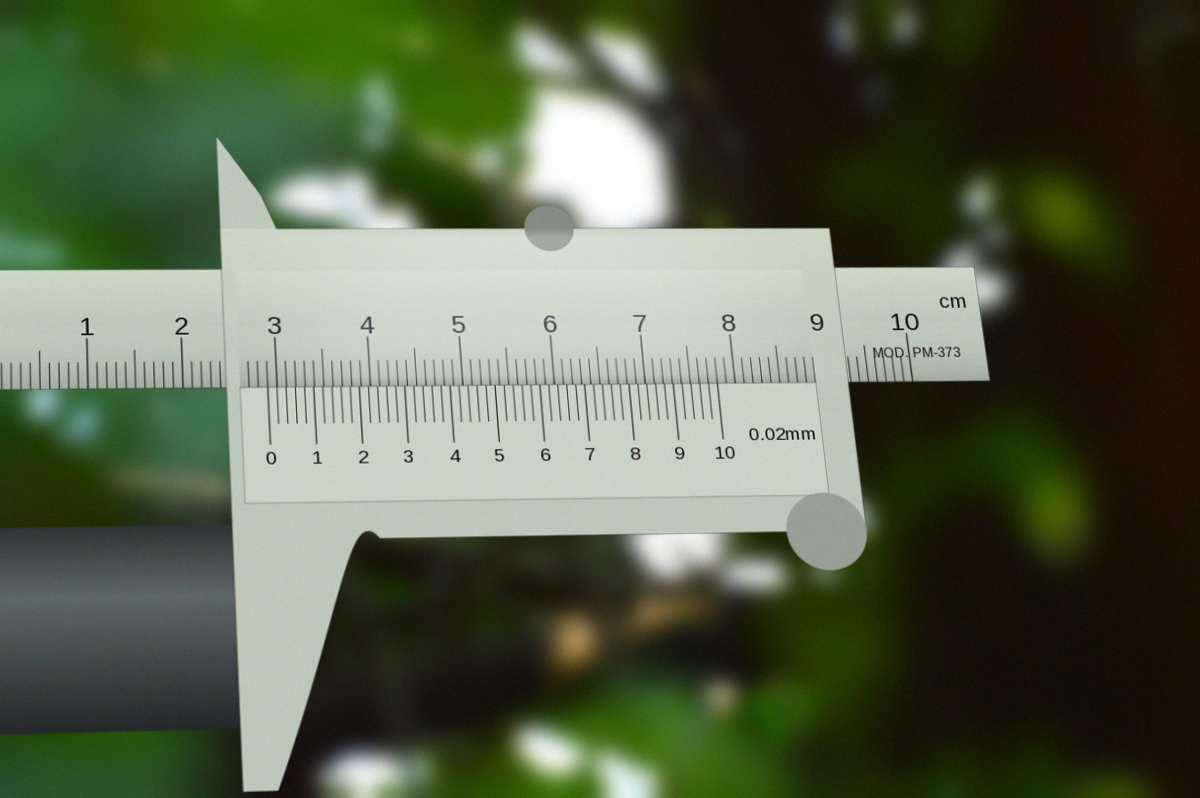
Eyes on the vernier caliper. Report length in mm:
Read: 29.0 mm
